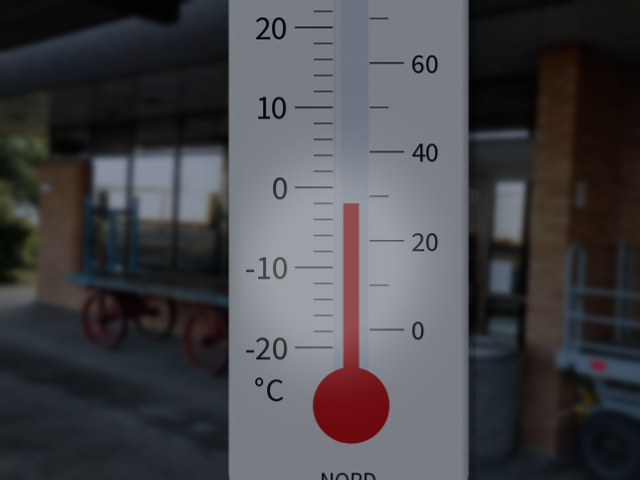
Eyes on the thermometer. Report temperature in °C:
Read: -2 °C
